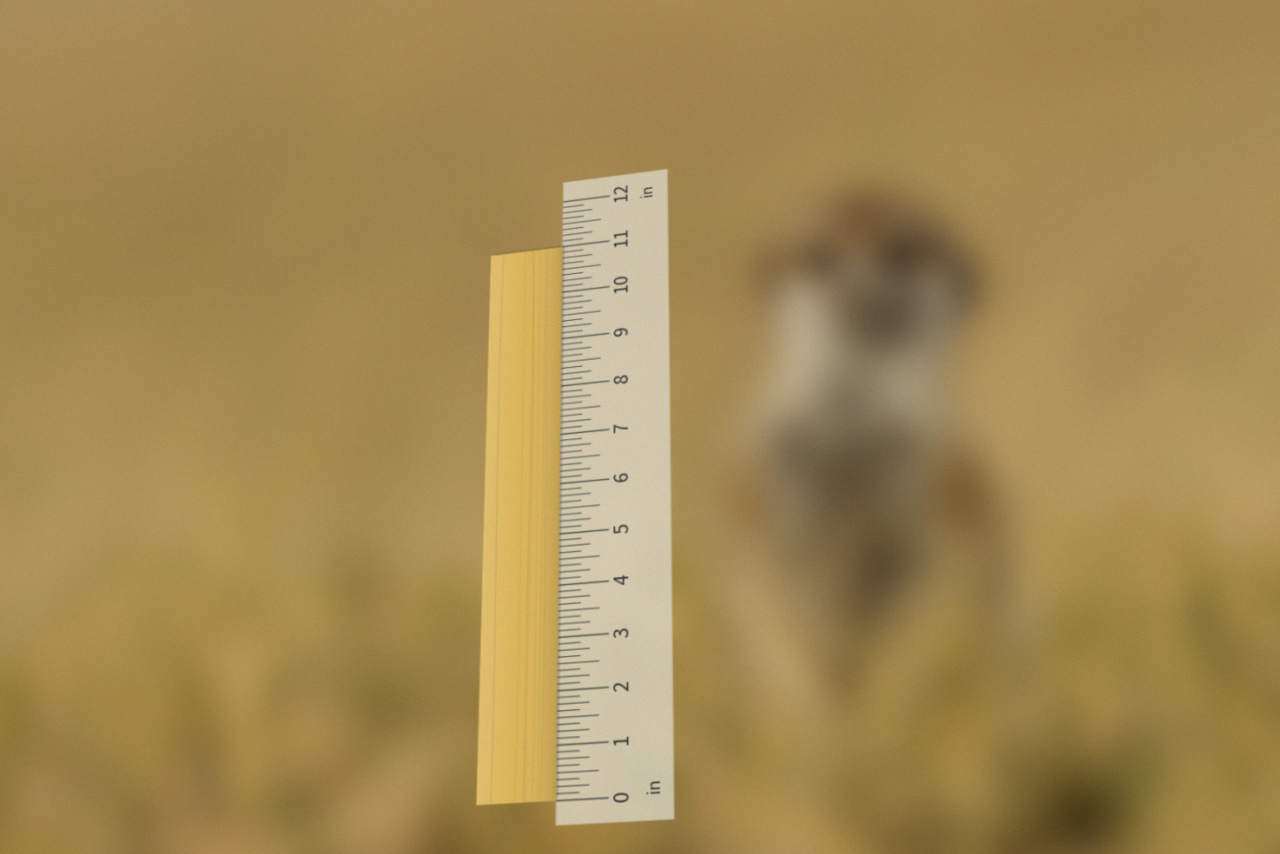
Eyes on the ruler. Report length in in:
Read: 11 in
